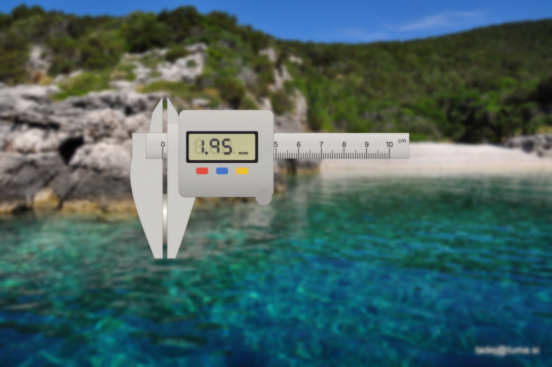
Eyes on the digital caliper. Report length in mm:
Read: 1.95 mm
